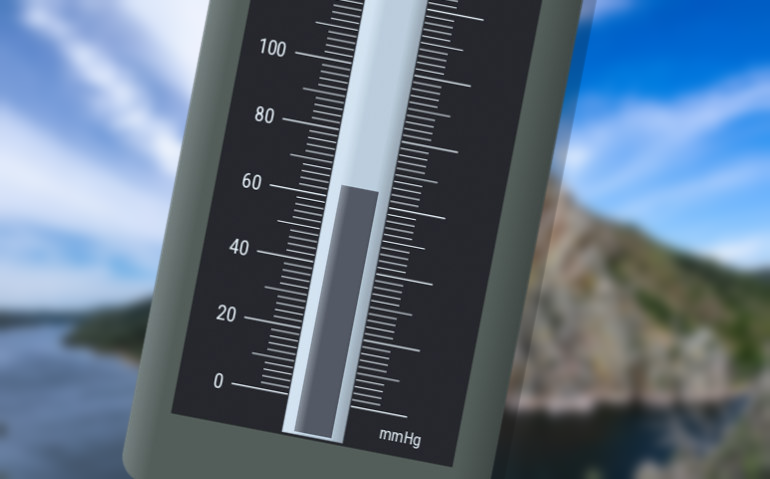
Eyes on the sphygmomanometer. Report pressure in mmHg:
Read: 64 mmHg
